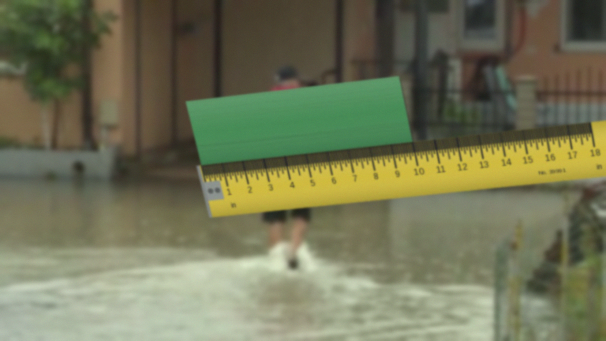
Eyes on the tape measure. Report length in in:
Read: 10 in
